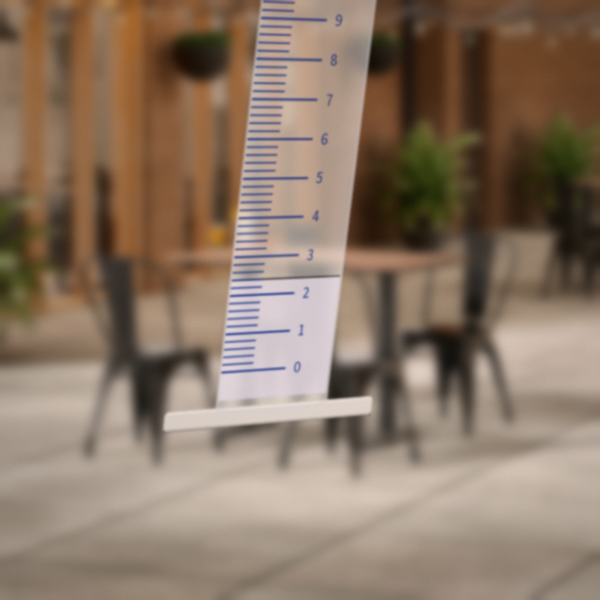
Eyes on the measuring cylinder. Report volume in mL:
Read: 2.4 mL
